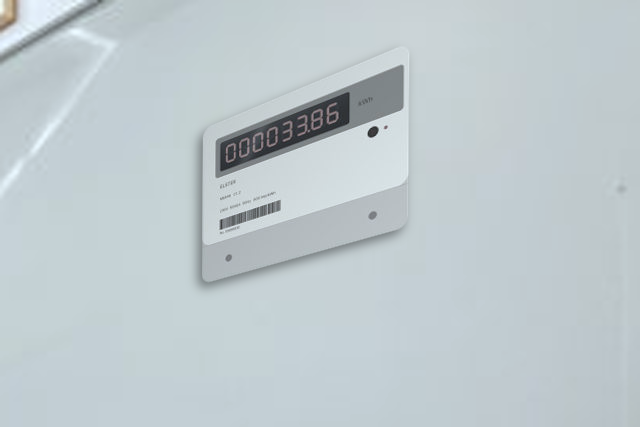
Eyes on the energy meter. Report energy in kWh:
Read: 33.86 kWh
